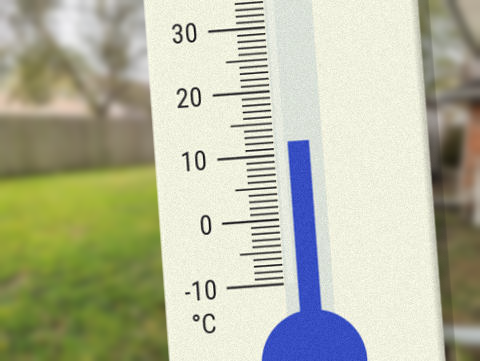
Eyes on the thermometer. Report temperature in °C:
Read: 12 °C
